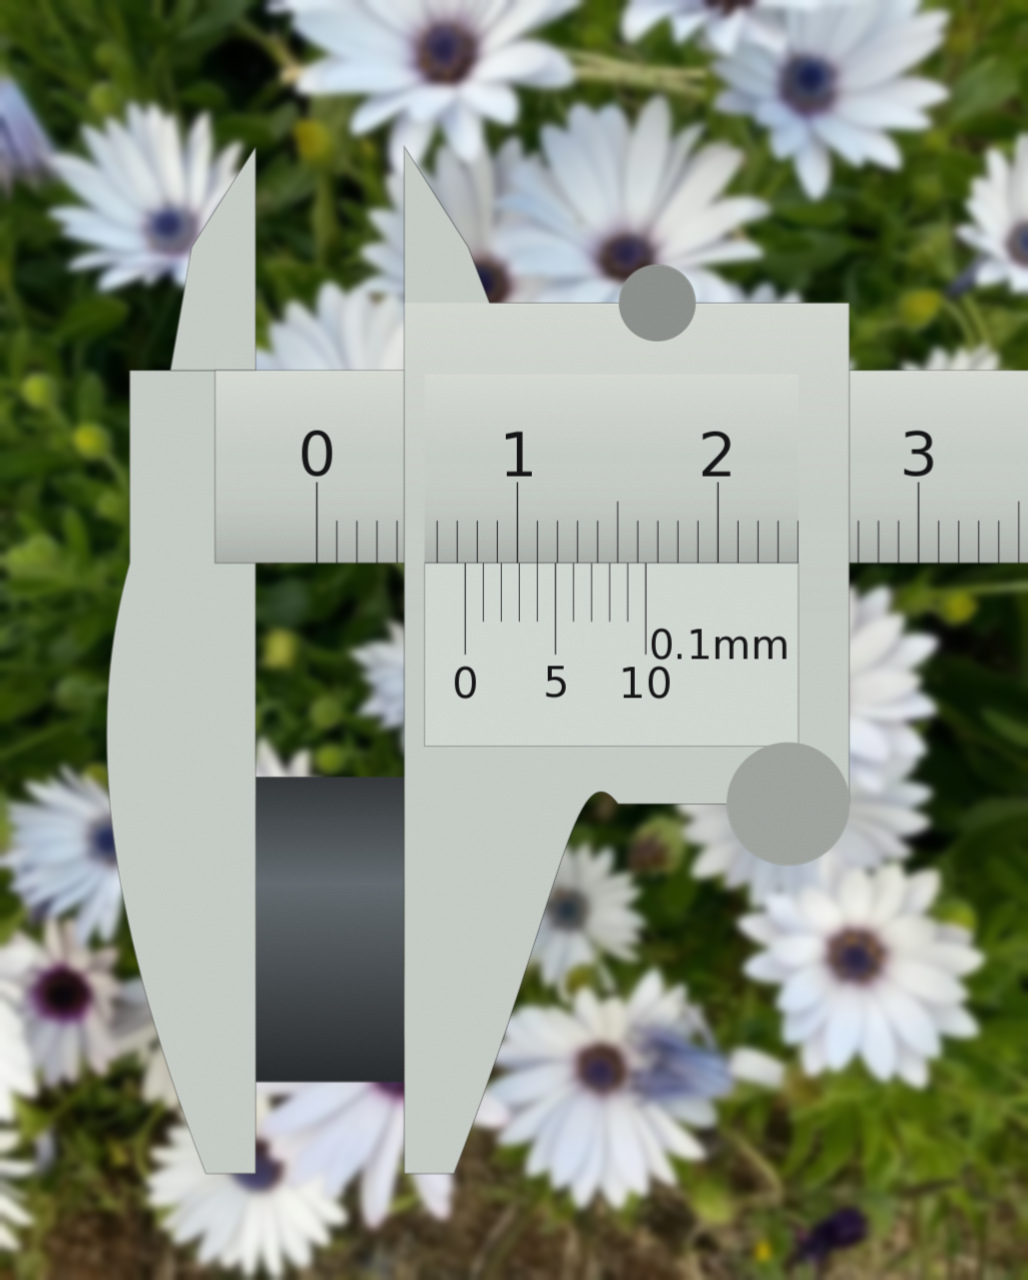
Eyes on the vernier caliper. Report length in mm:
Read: 7.4 mm
